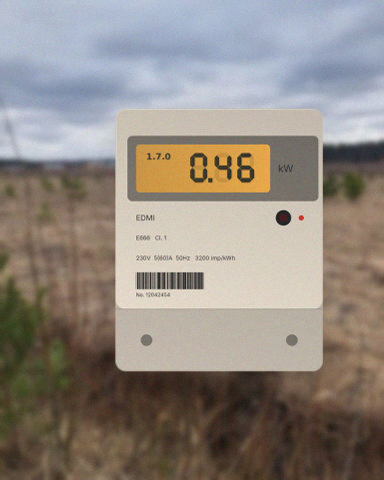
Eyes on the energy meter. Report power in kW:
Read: 0.46 kW
